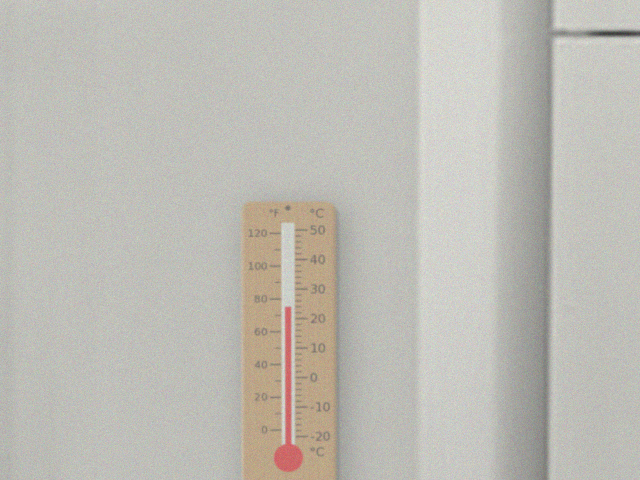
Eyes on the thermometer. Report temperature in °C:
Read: 24 °C
